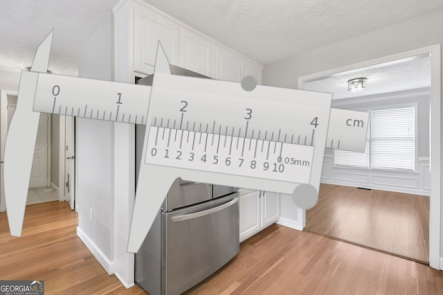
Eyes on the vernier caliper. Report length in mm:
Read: 16.6 mm
